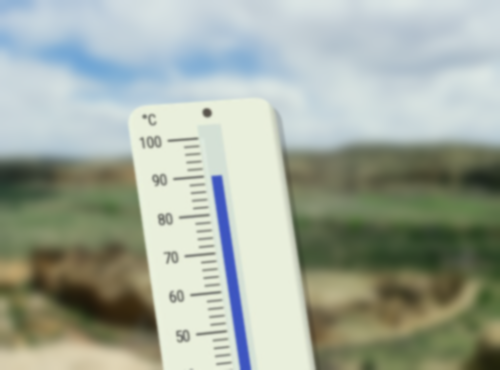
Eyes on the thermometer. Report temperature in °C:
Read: 90 °C
